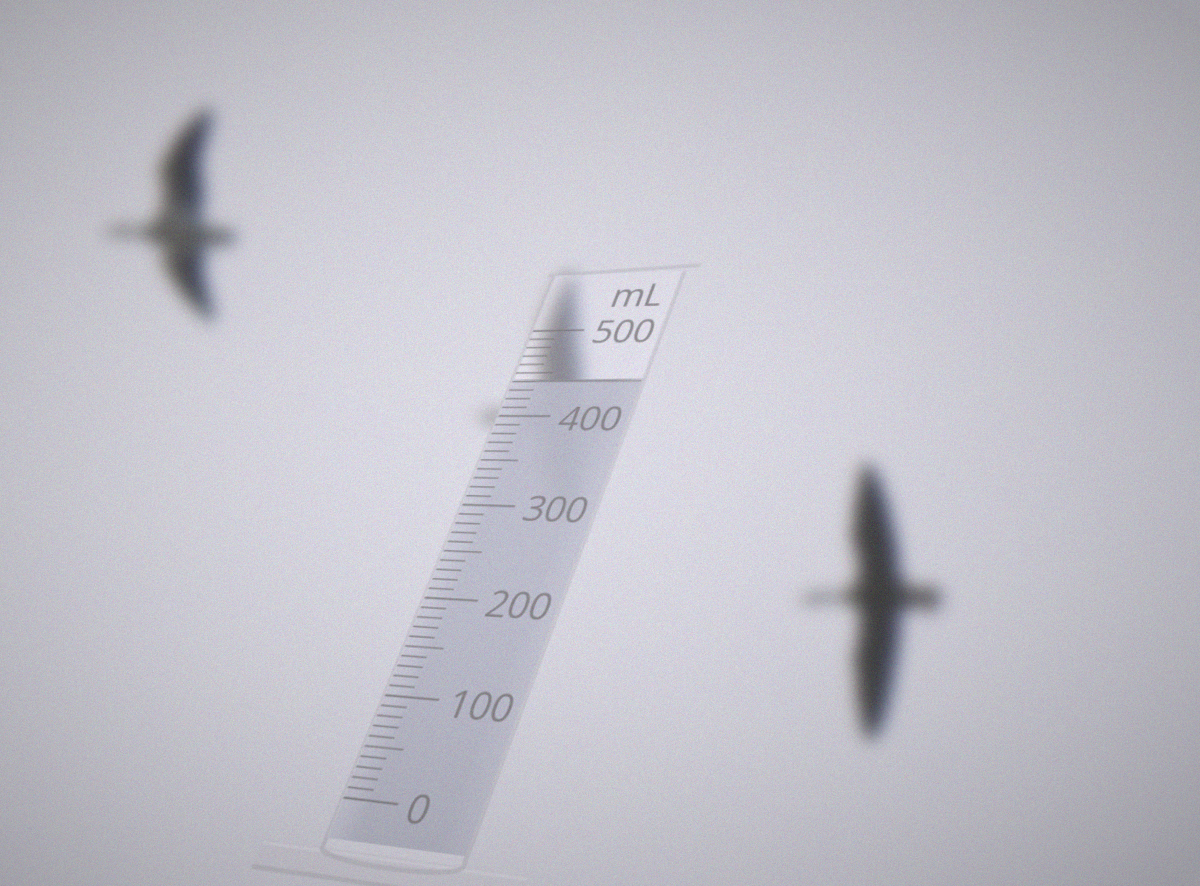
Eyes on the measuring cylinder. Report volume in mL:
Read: 440 mL
